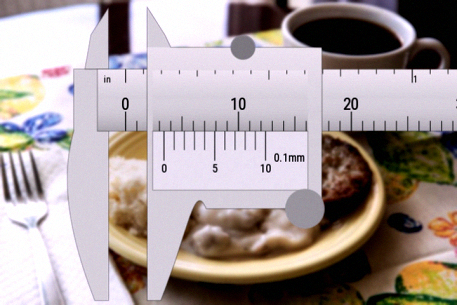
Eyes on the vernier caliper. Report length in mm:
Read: 3.4 mm
